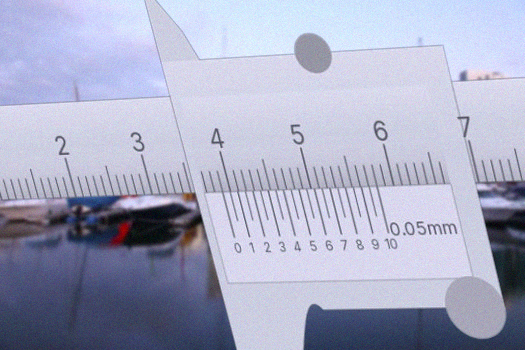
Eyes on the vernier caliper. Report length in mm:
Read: 39.0 mm
